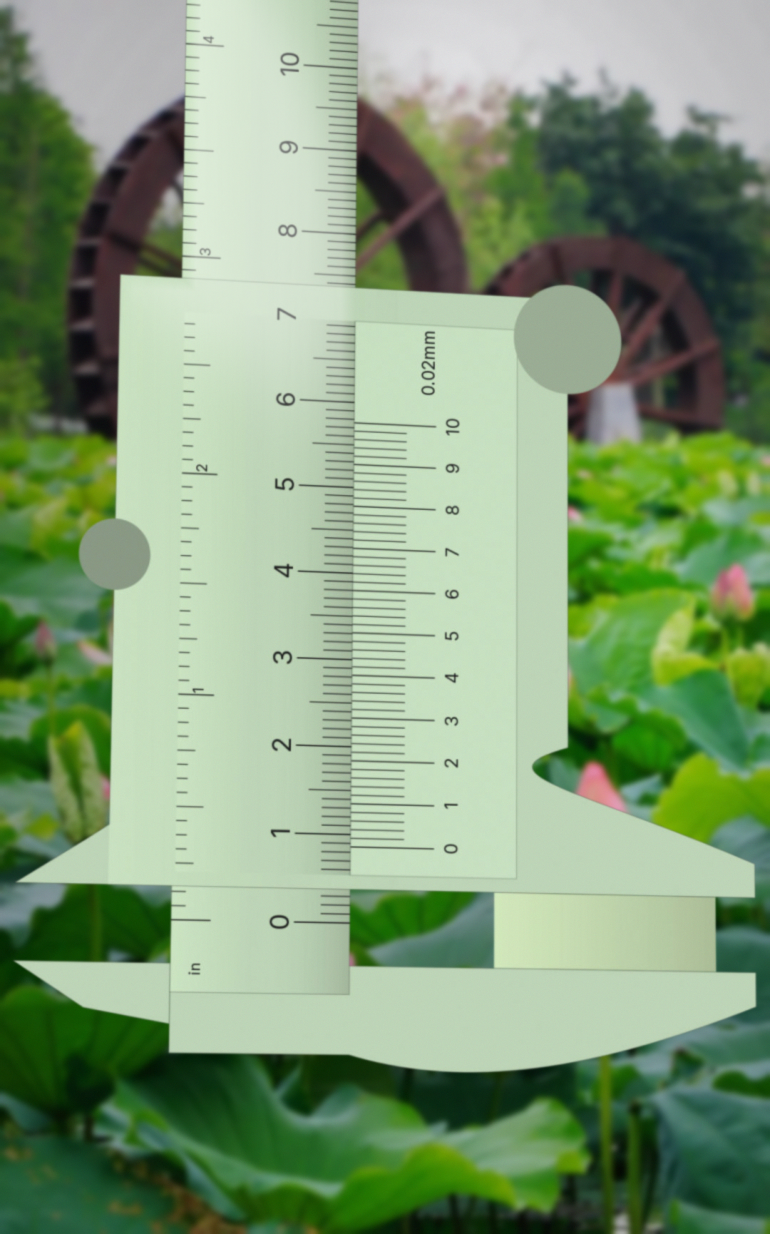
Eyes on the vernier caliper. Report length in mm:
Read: 8.6 mm
